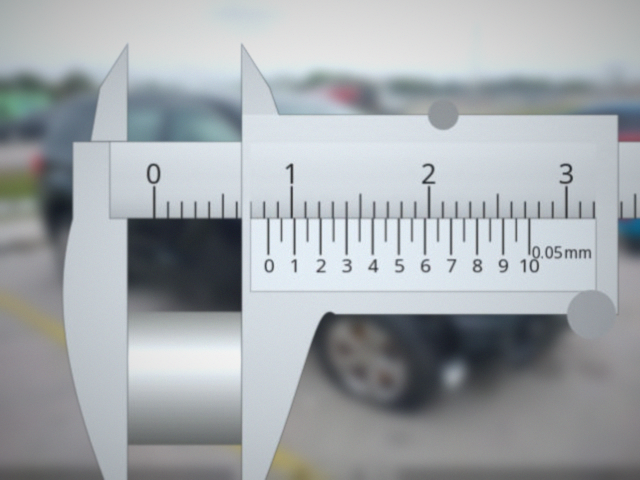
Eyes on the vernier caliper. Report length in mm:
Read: 8.3 mm
